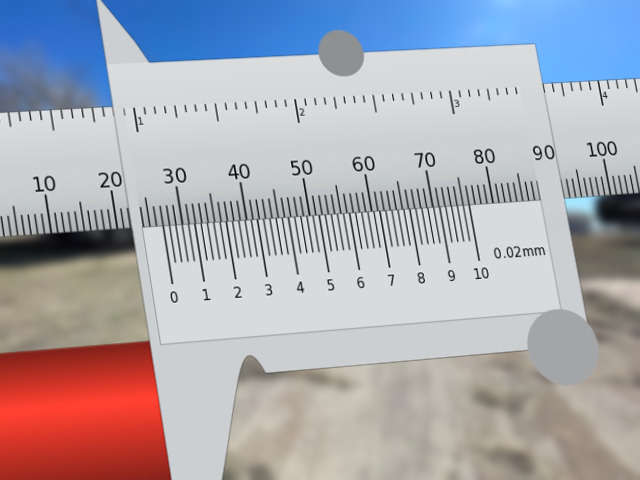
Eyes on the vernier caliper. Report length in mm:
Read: 27.0 mm
